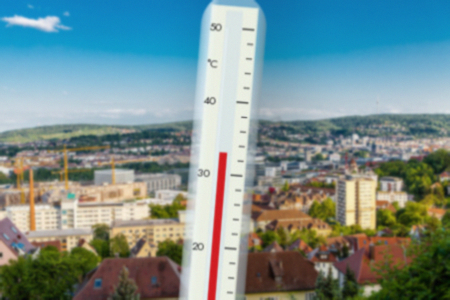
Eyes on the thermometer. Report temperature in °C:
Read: 33 °C
